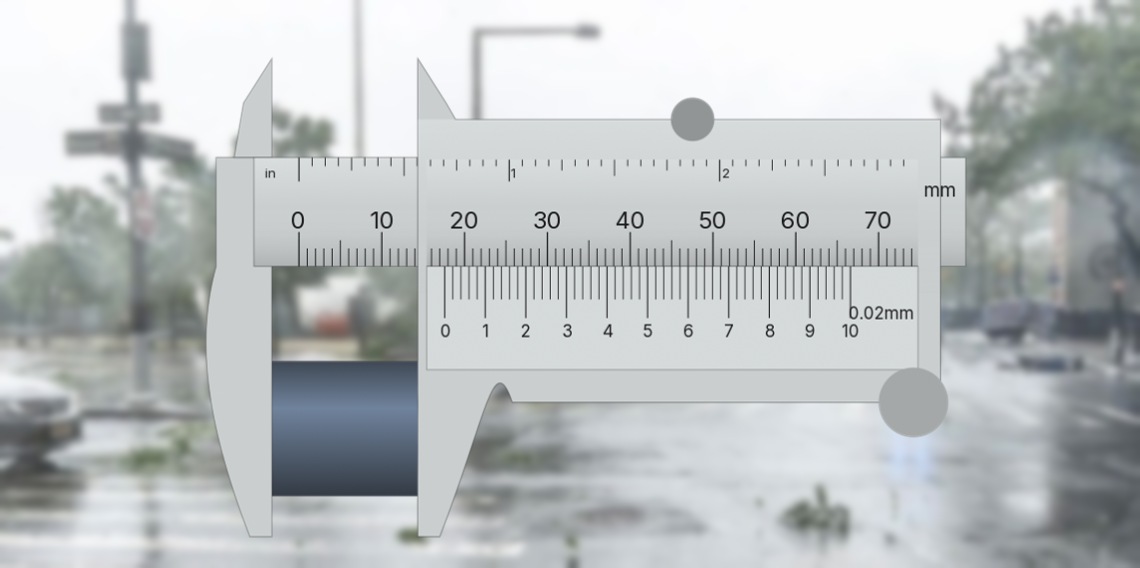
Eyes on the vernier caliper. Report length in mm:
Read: 17.6 mm
